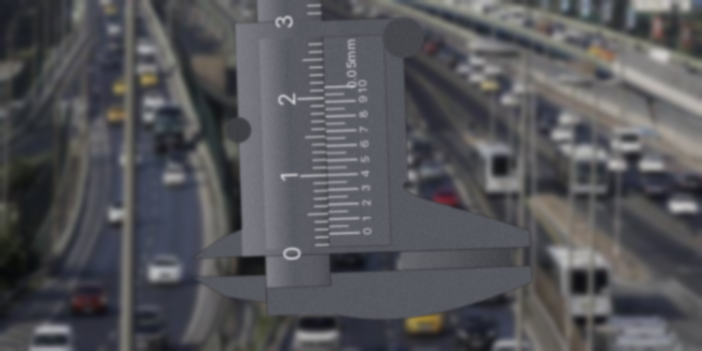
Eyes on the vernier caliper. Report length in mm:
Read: 2.4 mm
